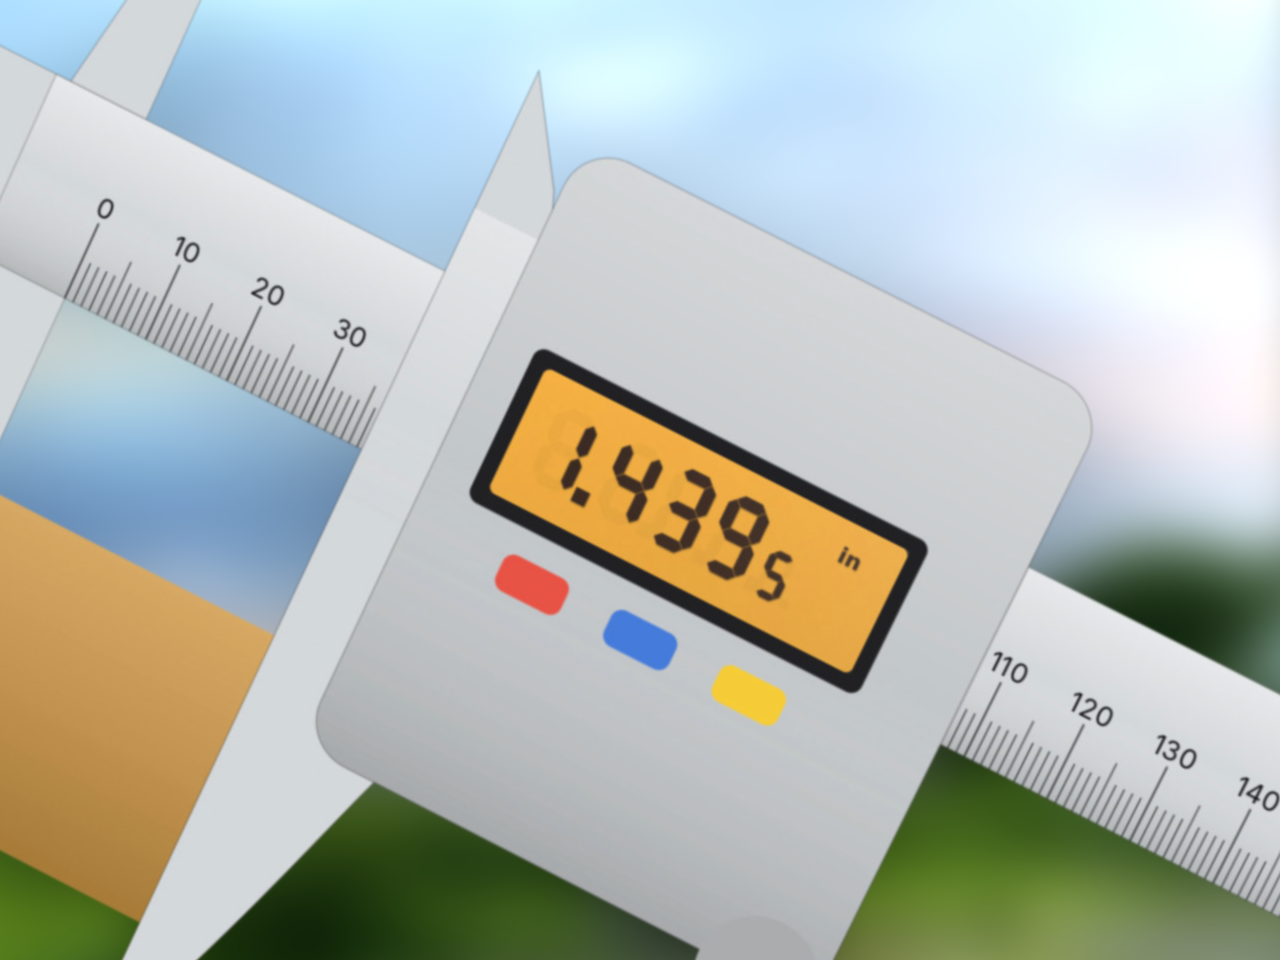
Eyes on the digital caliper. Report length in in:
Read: 1.4395 in
